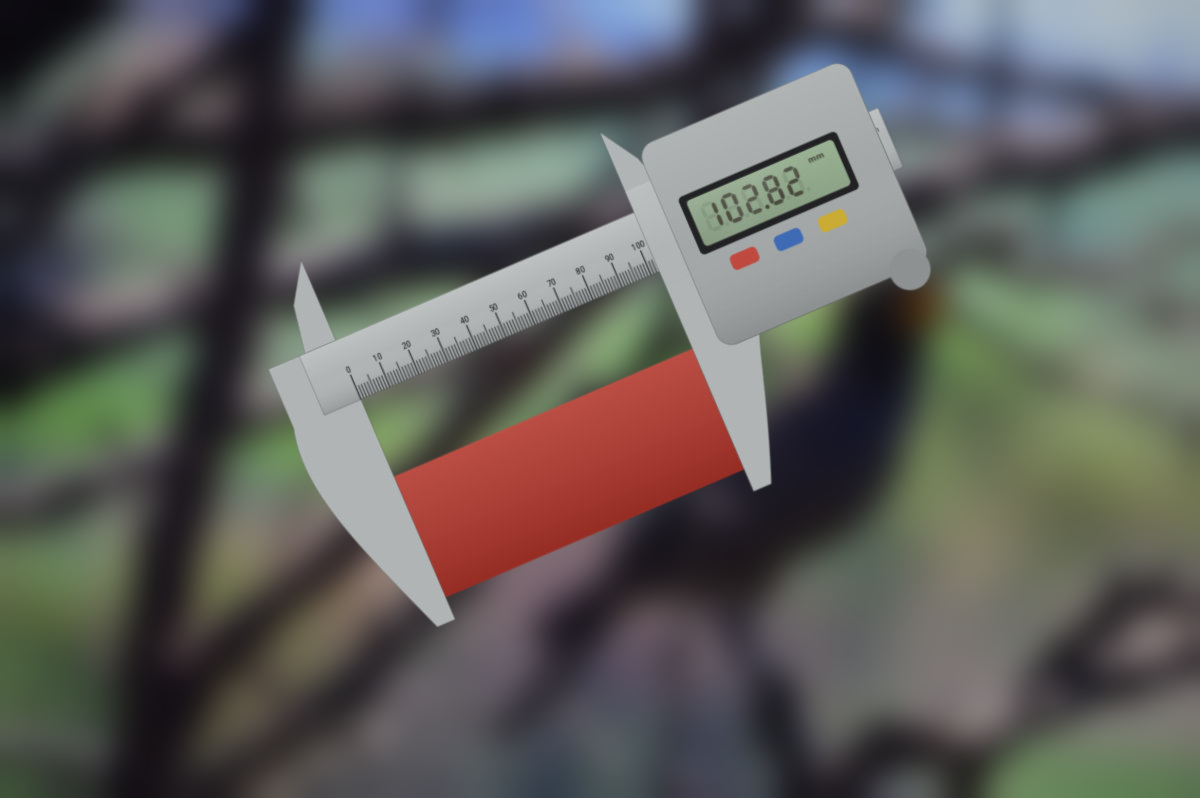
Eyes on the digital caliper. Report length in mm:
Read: 102.82 mm
